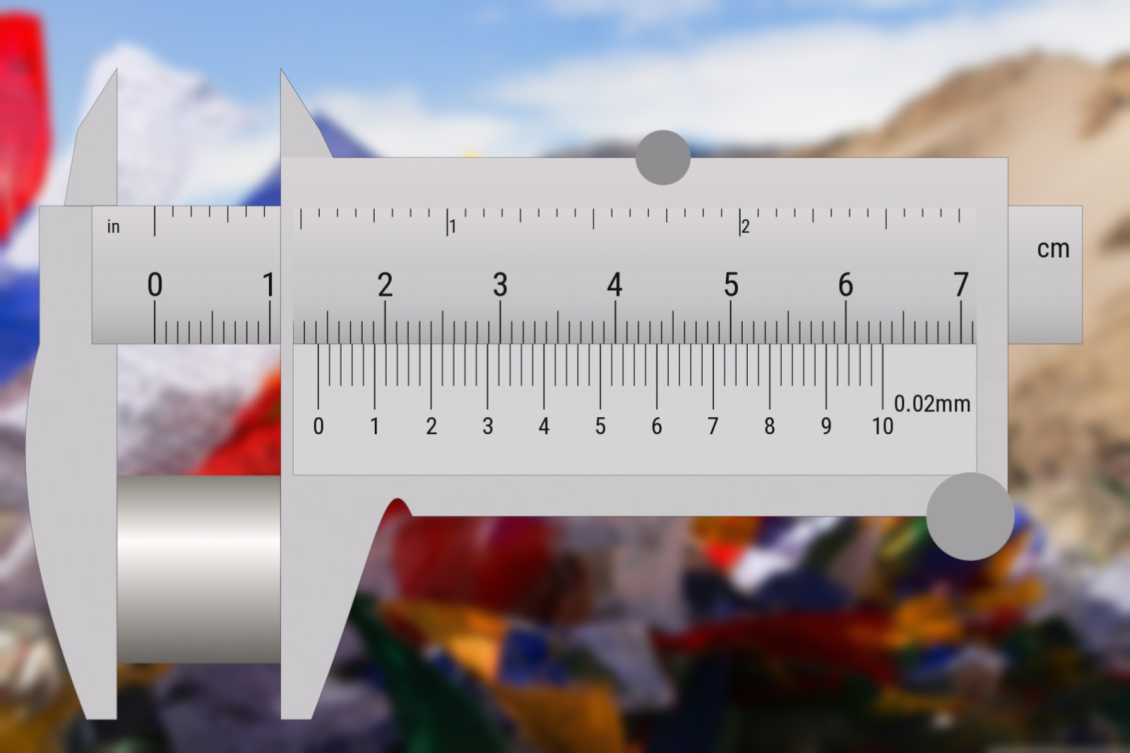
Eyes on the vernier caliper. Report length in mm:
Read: 14.2 mm
